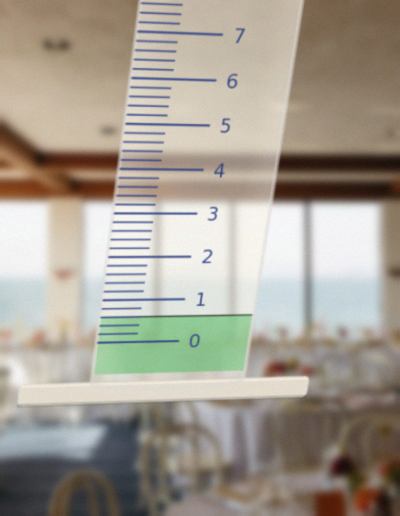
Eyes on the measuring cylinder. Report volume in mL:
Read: 0.6 mL
